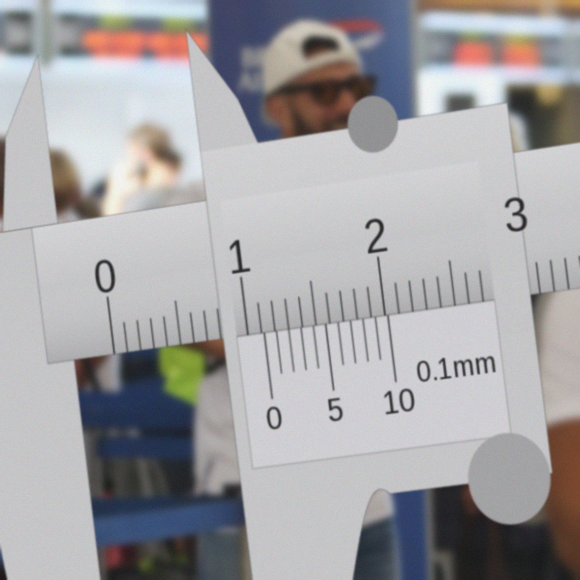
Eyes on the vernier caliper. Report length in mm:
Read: 11.2 mm
